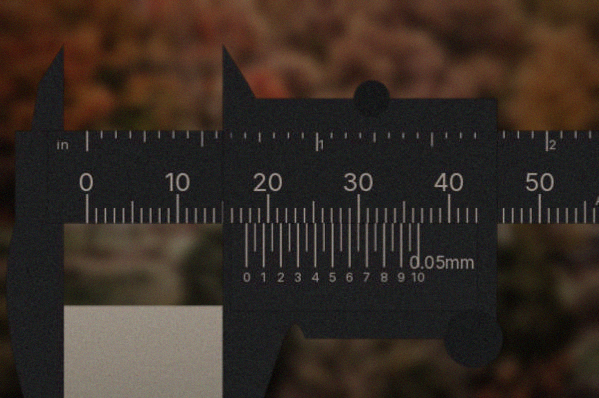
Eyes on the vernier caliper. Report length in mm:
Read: 17.6 mm
